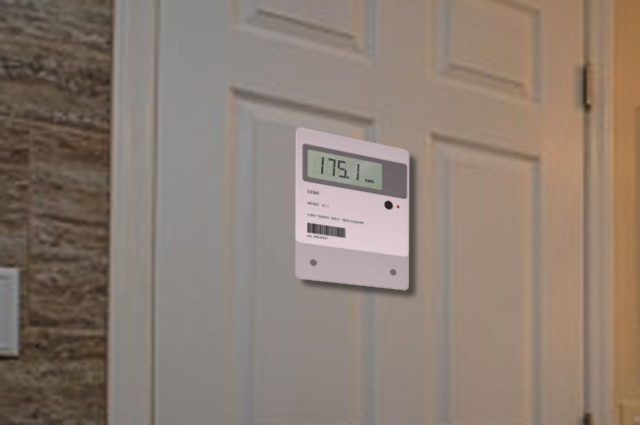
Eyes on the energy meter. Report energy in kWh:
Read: 175.1 kWh
